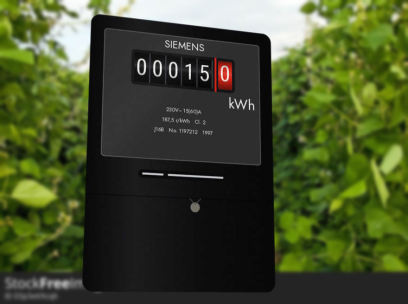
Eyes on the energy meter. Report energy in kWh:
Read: 15.0 kWh
